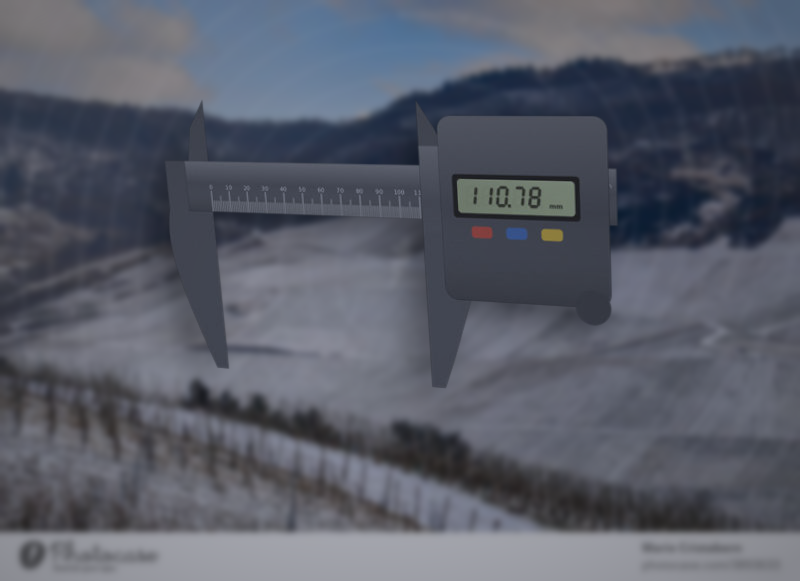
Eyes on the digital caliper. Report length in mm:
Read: 110.78 mm
